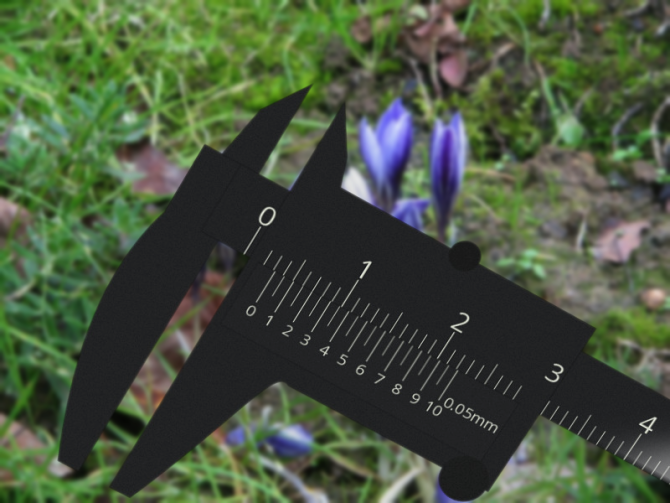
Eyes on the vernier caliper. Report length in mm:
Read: 3.2 mm
